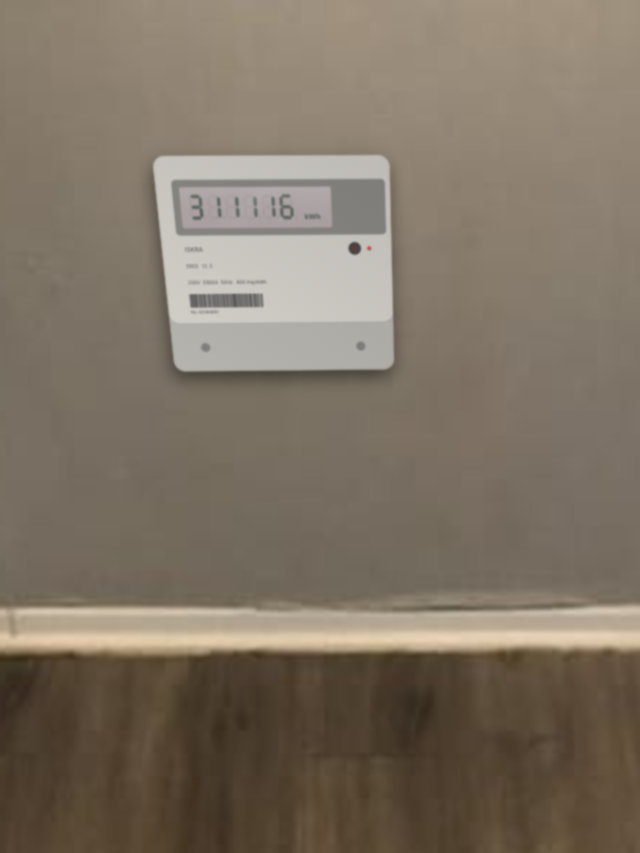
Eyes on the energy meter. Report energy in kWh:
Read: 311116 kWh
